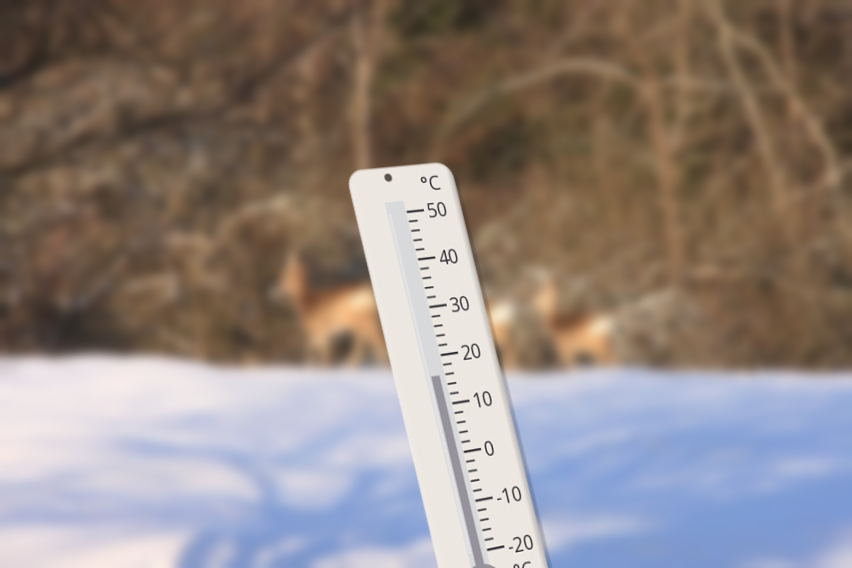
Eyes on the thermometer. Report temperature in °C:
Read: 16 °C
